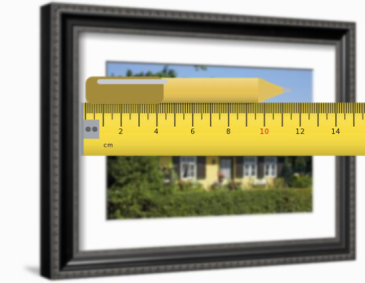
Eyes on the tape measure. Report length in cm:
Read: 11.5 cm
